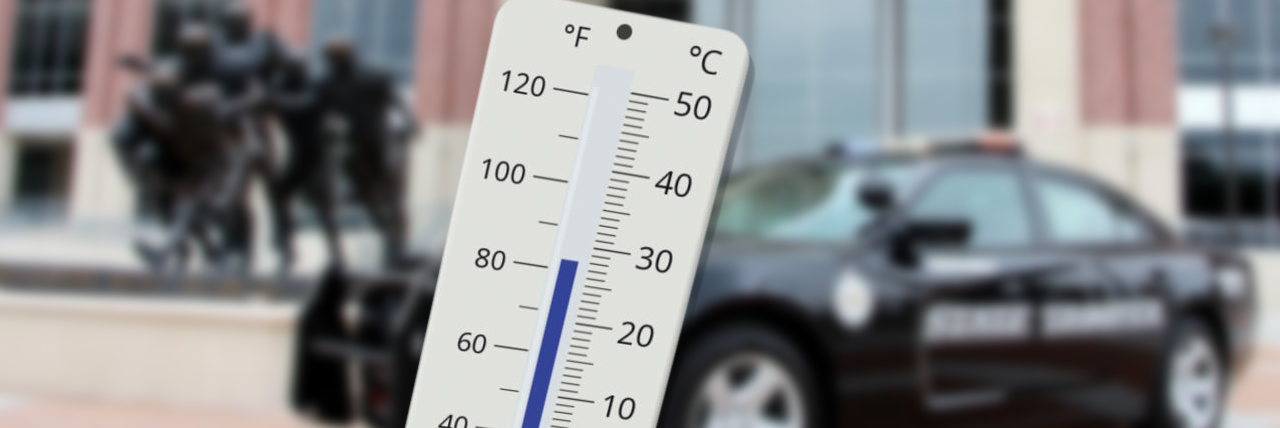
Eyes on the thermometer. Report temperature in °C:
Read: 28 °C
